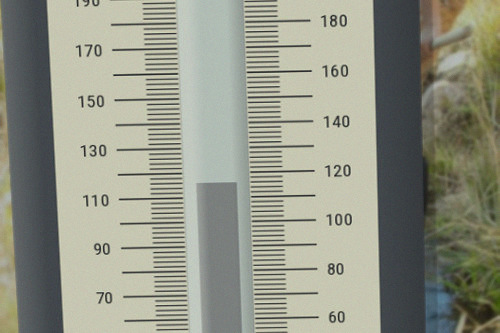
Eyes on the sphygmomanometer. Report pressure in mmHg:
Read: 116 mmHg
